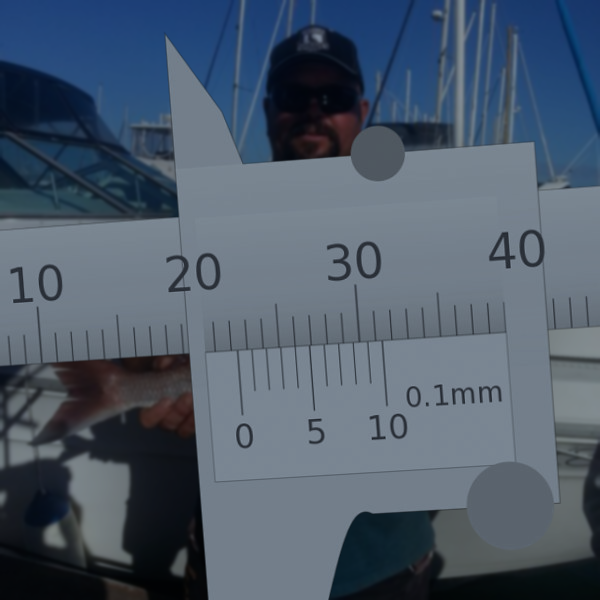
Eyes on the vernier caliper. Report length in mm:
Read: 22.4 mm
